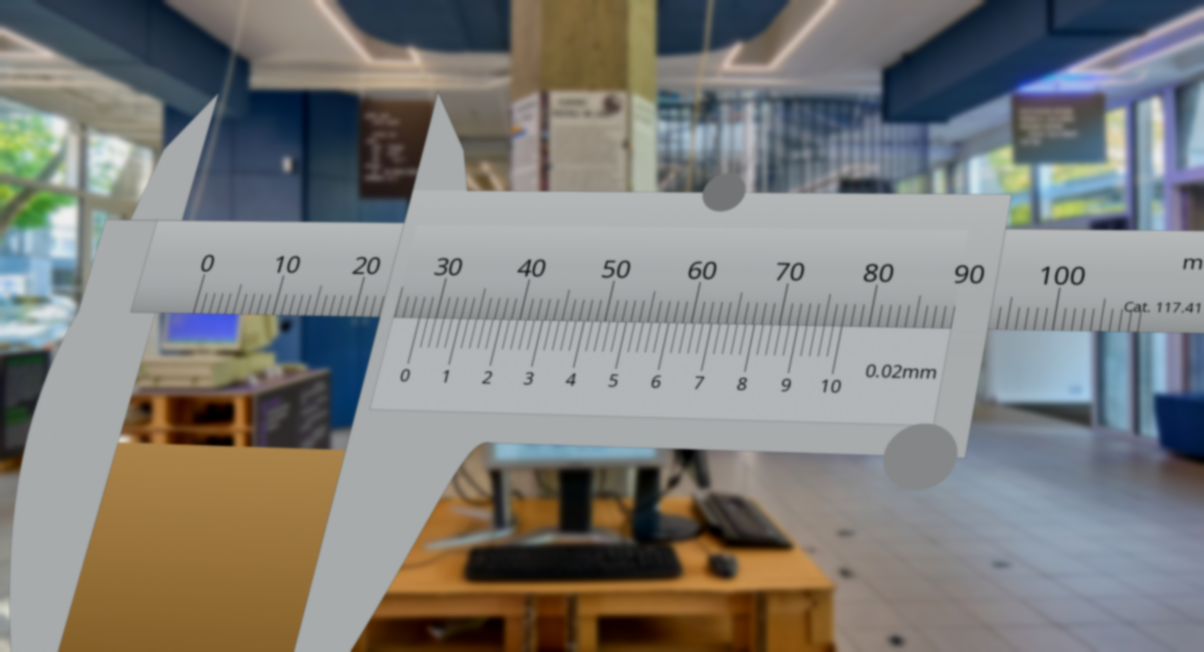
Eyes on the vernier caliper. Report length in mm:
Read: 28.0 mm
